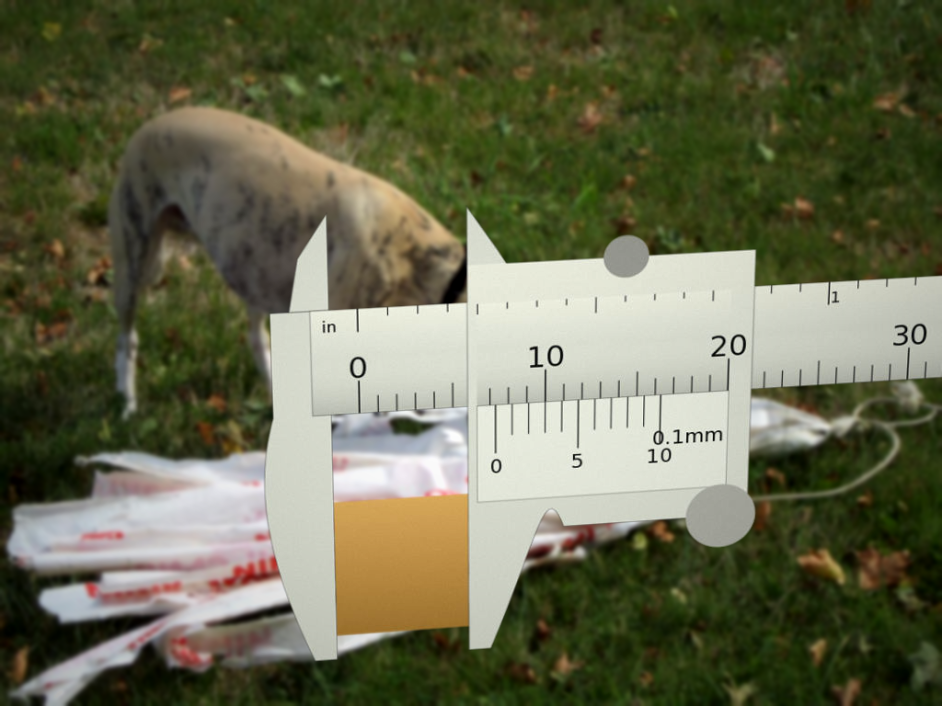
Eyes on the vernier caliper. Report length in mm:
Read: 7.3 mm
